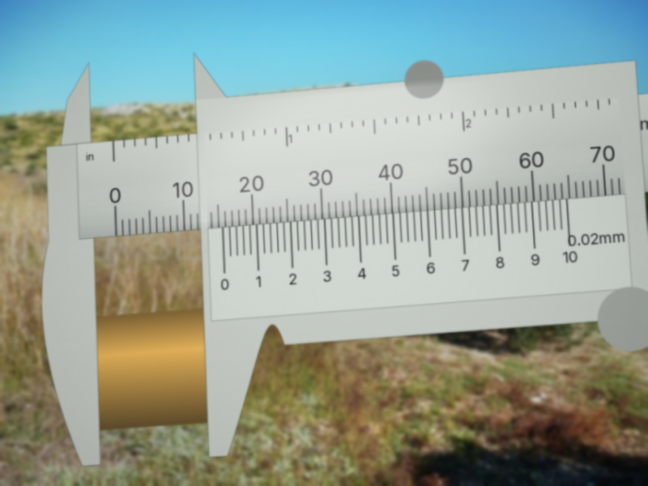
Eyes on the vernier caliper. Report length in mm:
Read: 15.6 mm
